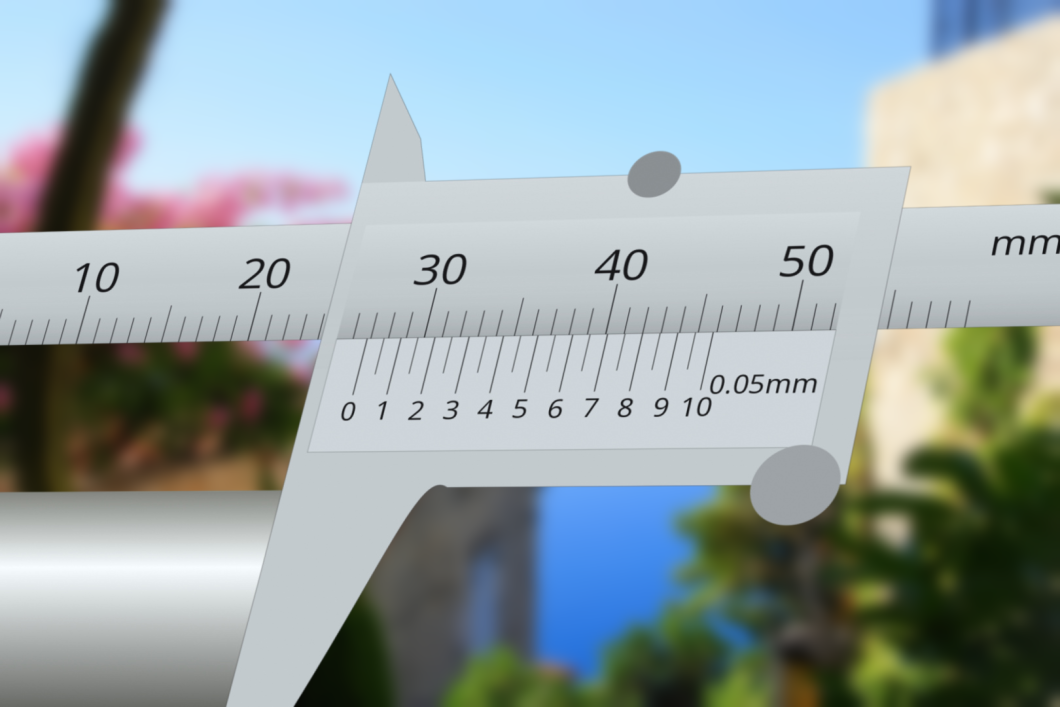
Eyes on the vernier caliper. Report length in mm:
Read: 26.8 mm
